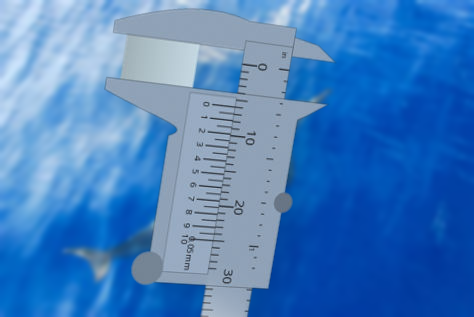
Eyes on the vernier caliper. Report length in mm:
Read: 6.0 mm
